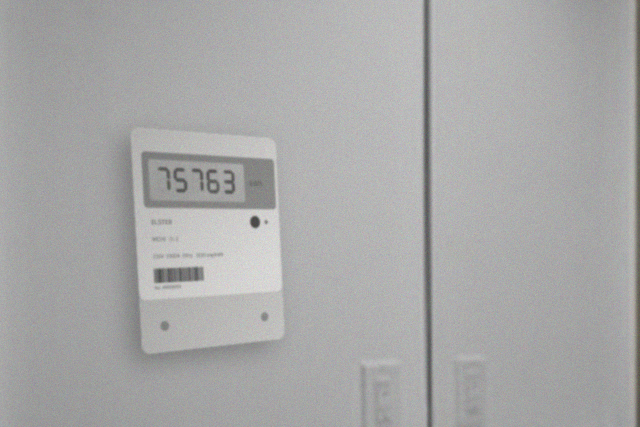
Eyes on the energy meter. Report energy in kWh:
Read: 75763 kWh
